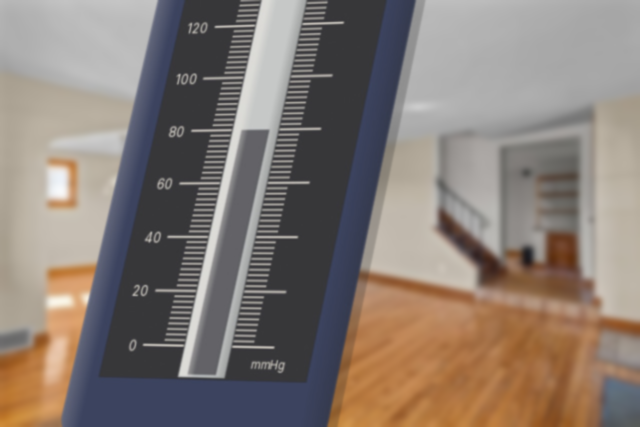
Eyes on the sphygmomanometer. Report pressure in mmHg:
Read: 80 mmHg
